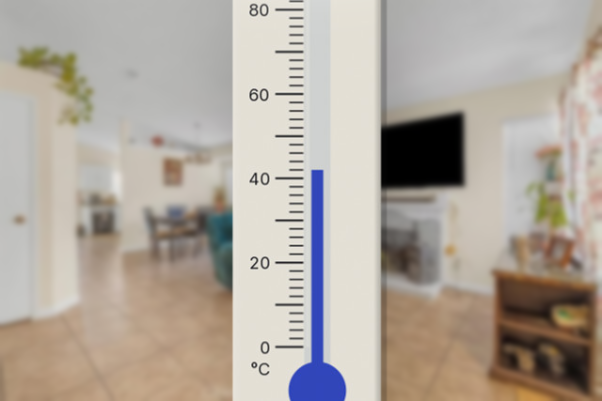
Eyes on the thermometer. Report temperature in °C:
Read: 42 °C
